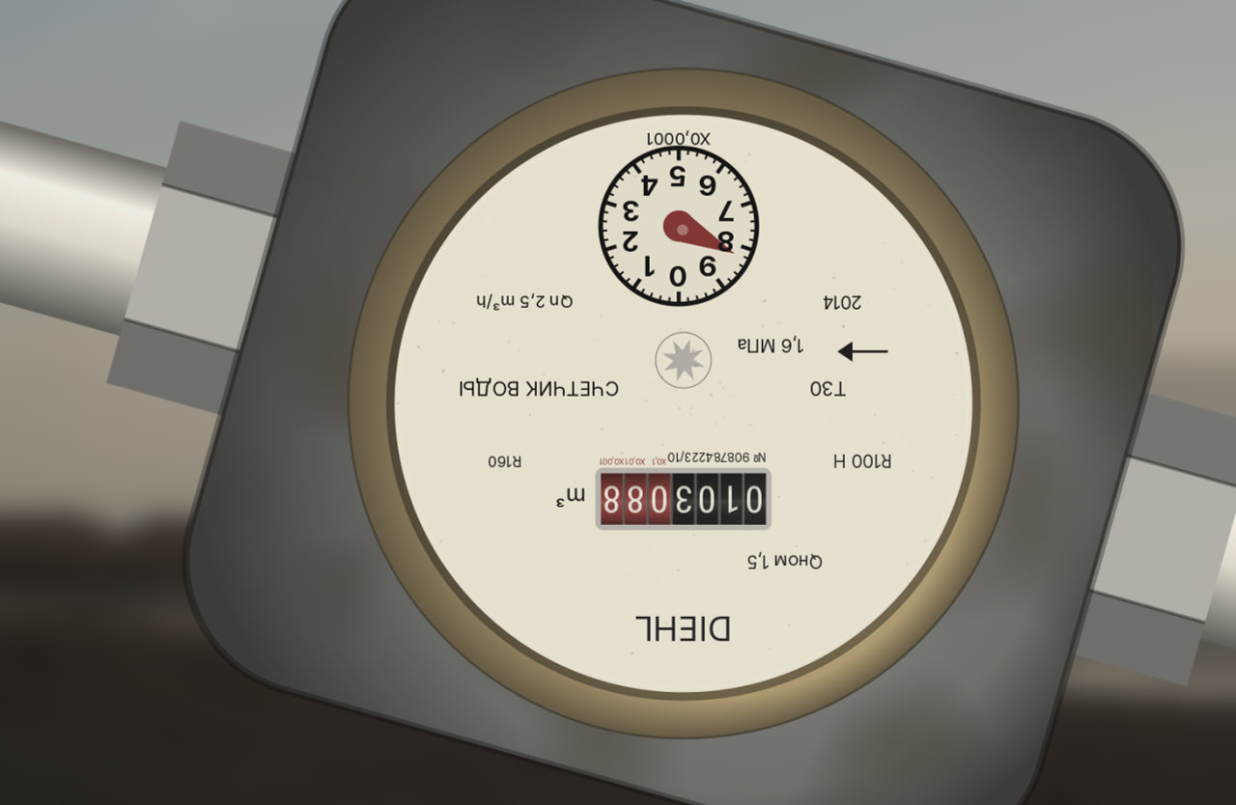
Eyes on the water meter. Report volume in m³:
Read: 103.0888 m³
